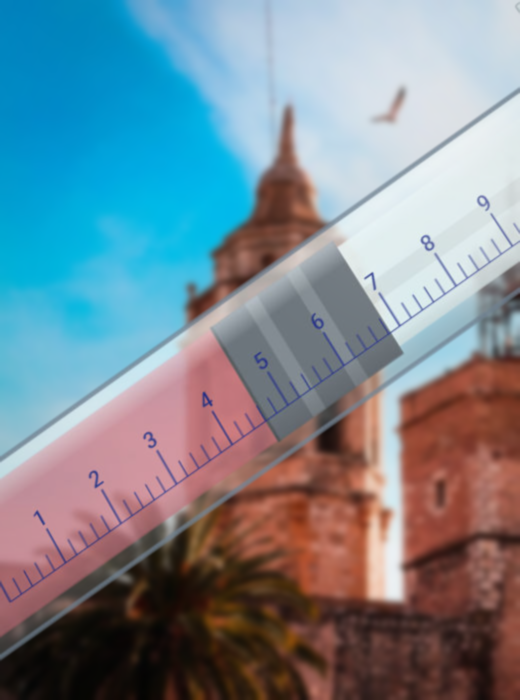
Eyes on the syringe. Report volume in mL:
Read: 4.6 mL
